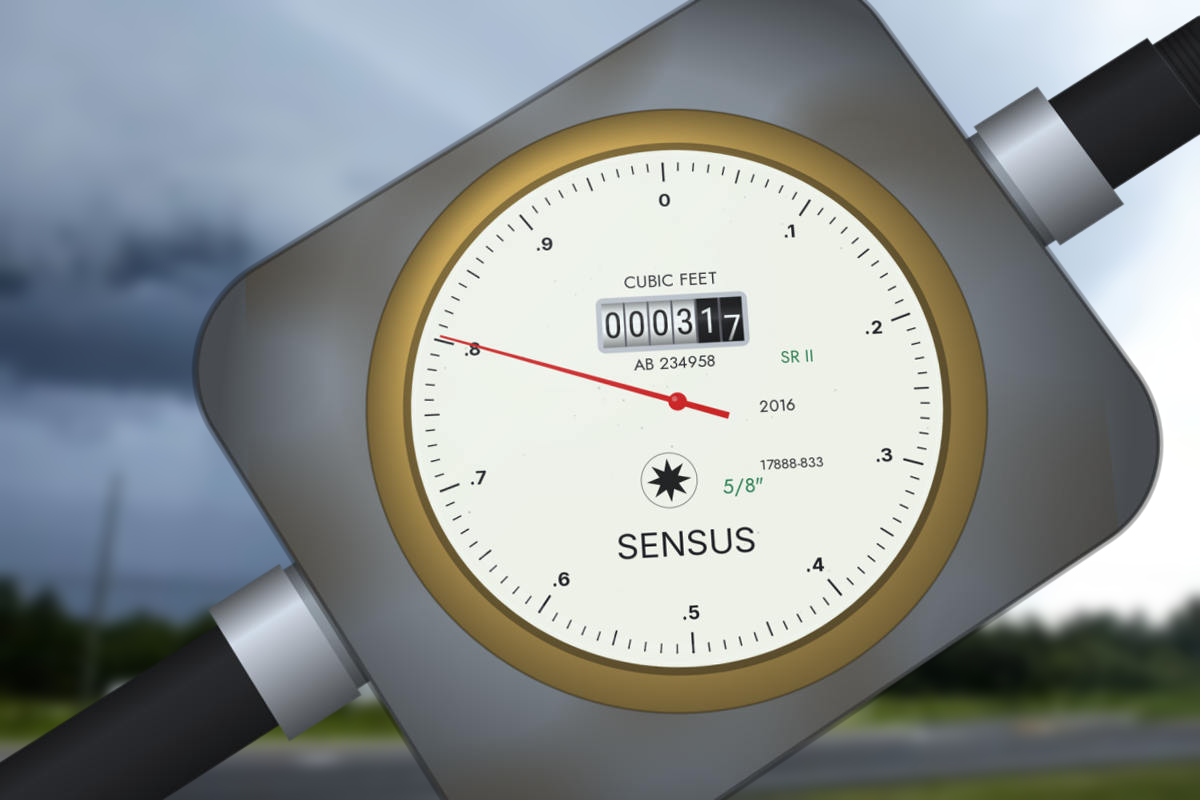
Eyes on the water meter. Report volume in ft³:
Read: 316.80 ft³
